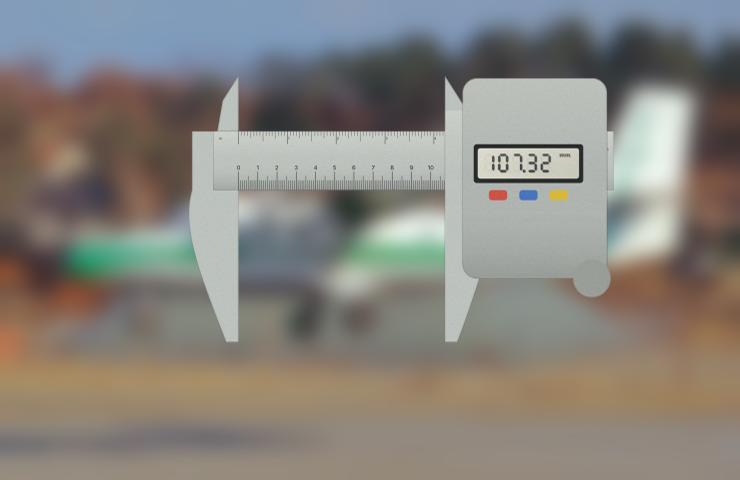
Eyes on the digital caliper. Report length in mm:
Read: 107.32 mm
